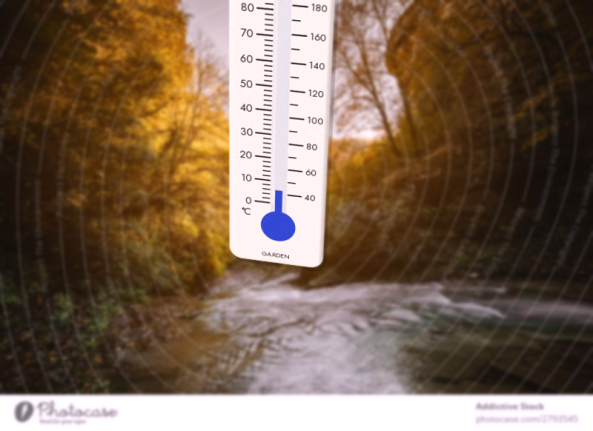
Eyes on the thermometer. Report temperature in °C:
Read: 6 °C
